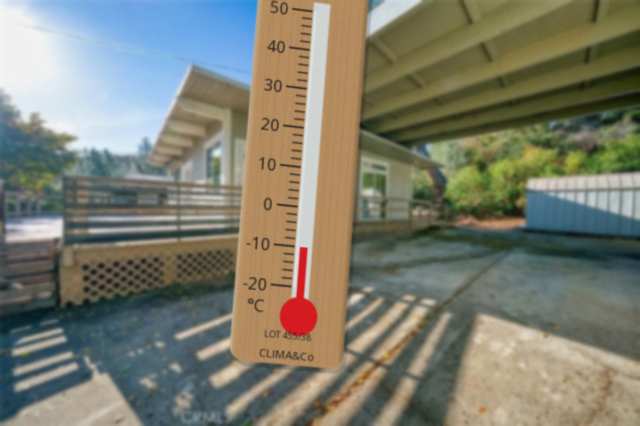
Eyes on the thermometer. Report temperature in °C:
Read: -10 °C
